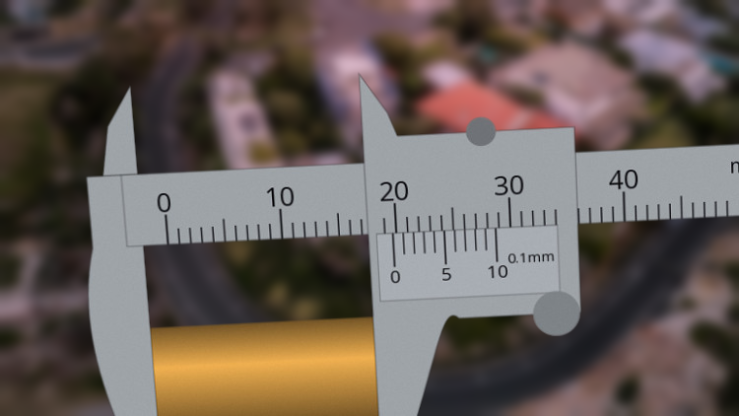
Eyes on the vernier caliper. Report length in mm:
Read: 19.7 mm
